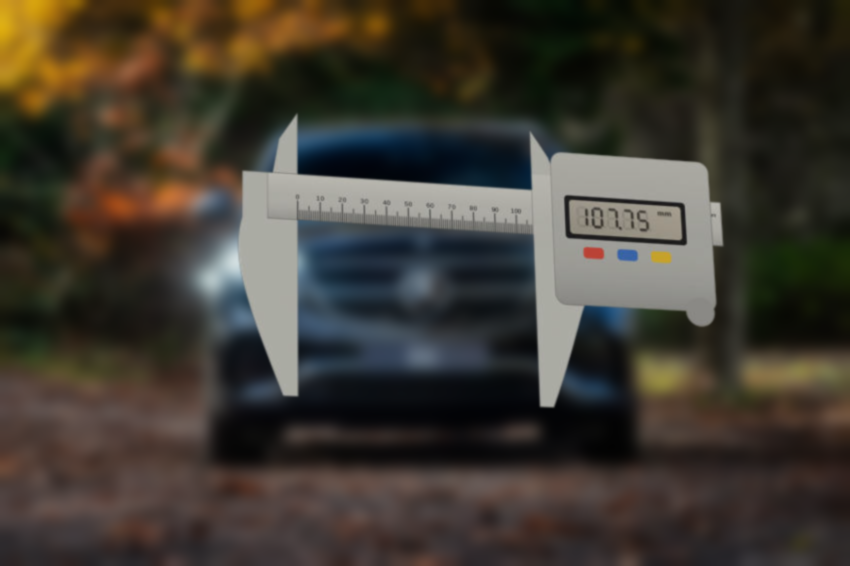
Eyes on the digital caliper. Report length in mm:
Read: 107.75 mm
